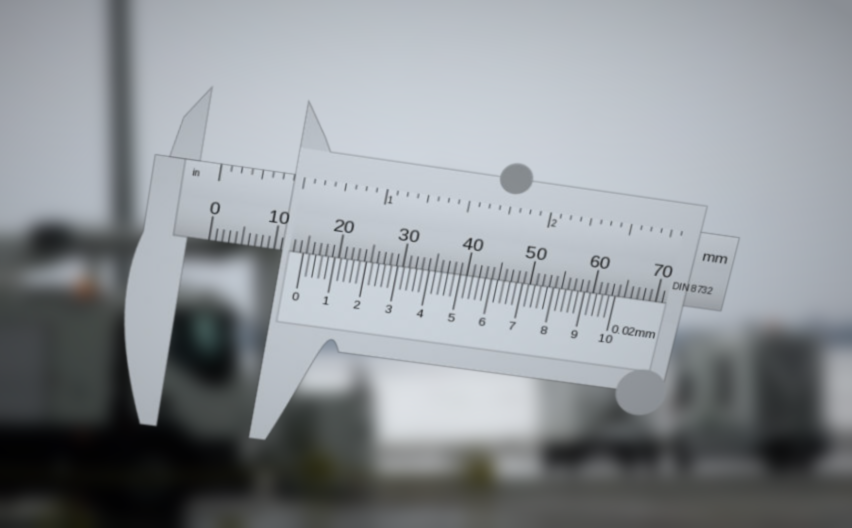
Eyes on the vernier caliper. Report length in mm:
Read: 14.5 mm
